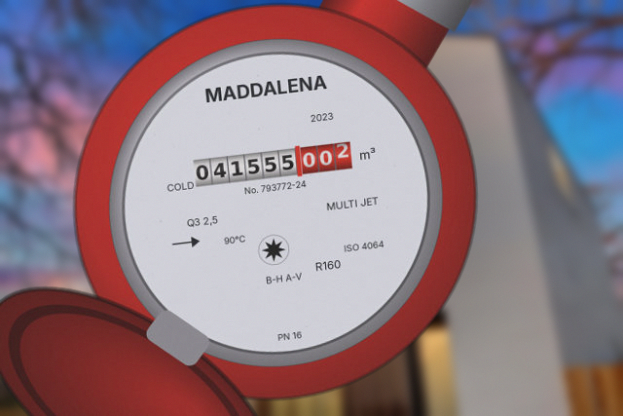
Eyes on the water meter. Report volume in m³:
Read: 41555.002 m³
